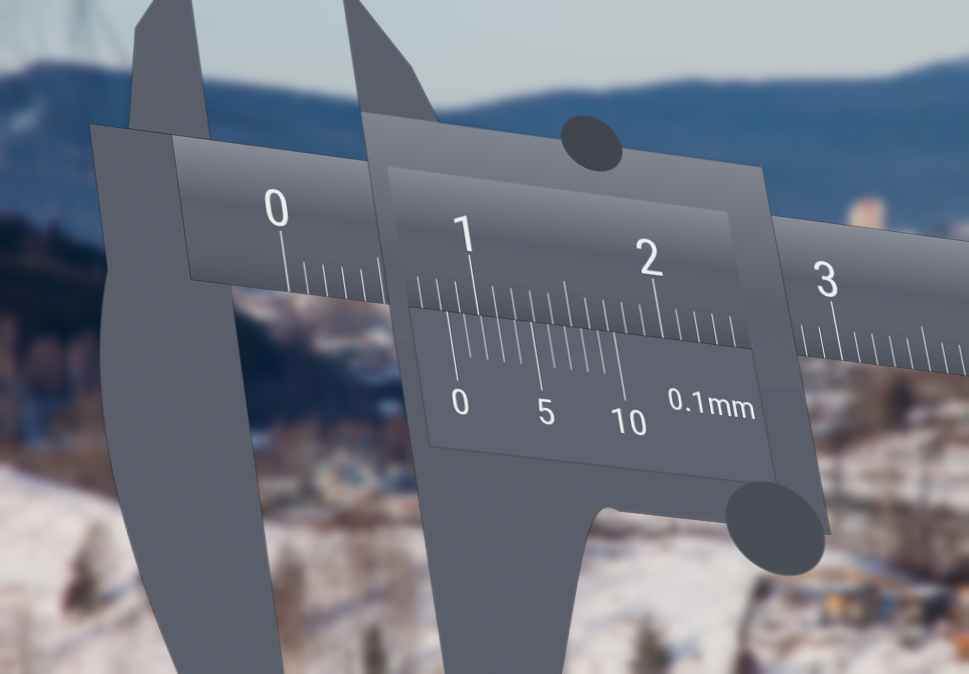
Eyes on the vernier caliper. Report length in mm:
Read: 8.3 mm
